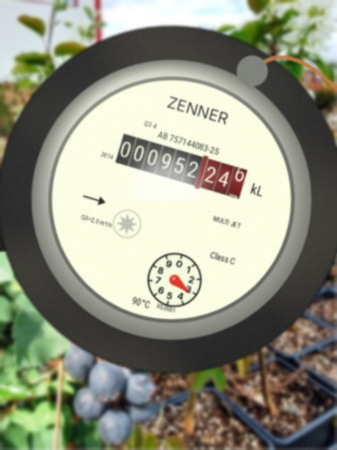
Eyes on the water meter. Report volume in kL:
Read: 952.2463 kL
